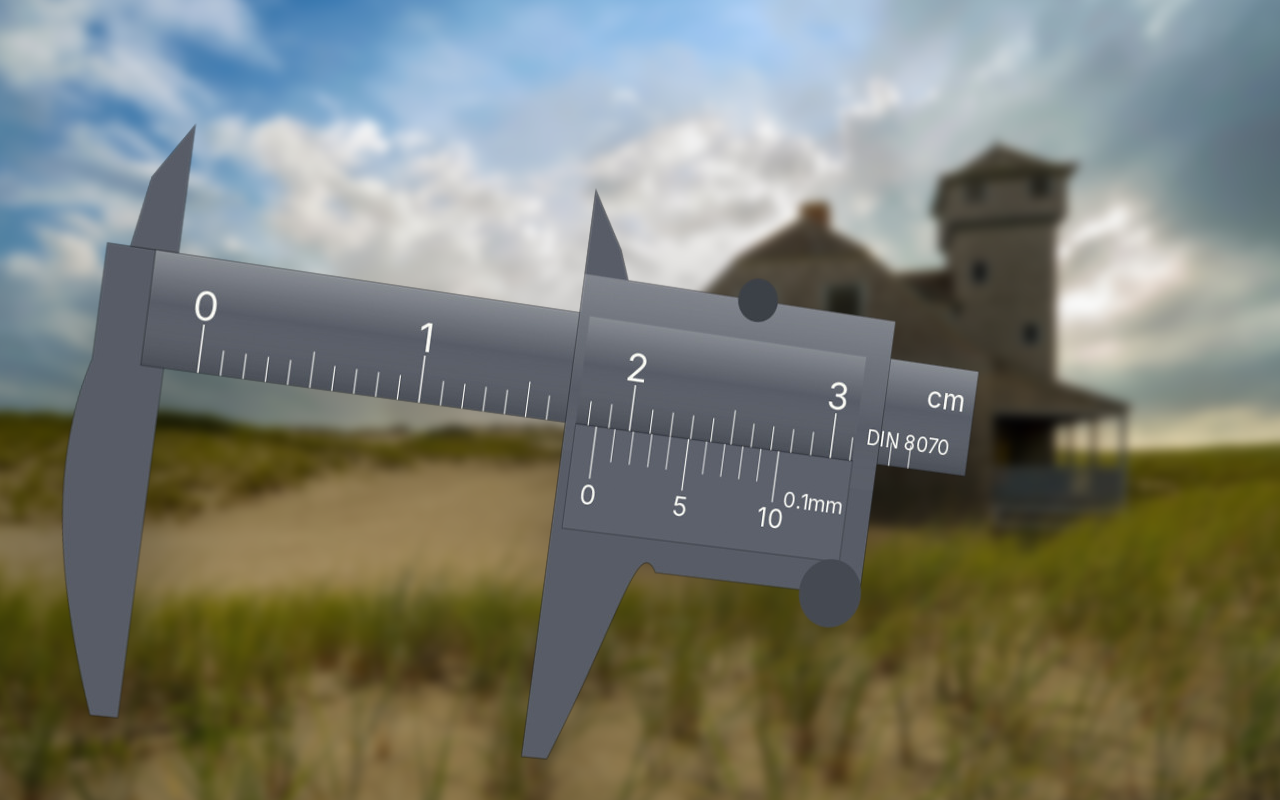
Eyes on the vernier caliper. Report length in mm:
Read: 18.4 mm
